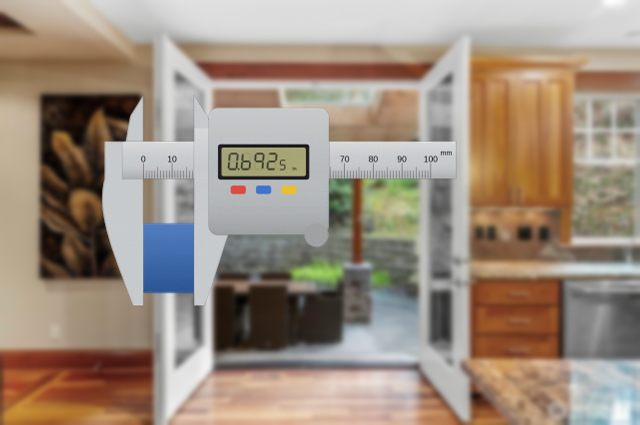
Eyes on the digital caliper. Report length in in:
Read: 0.6925 in
